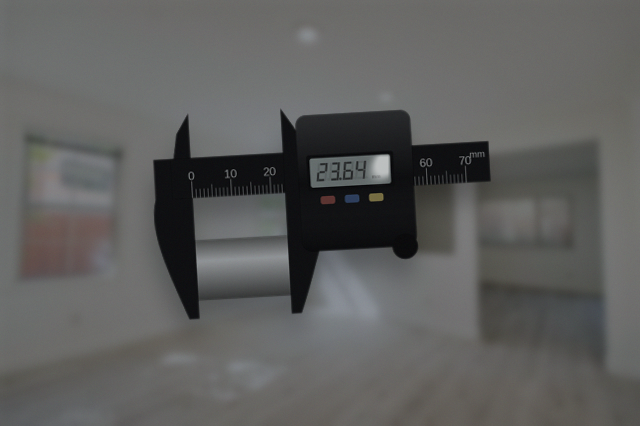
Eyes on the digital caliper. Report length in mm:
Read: 23.64 mm
